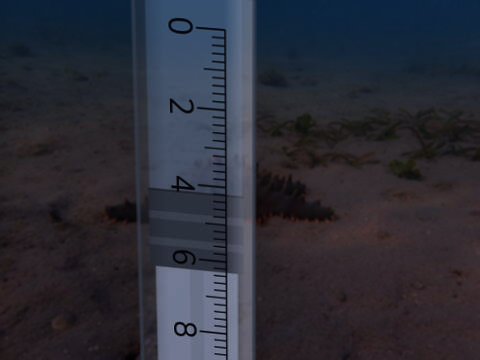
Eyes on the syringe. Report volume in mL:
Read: 4.2 mL
